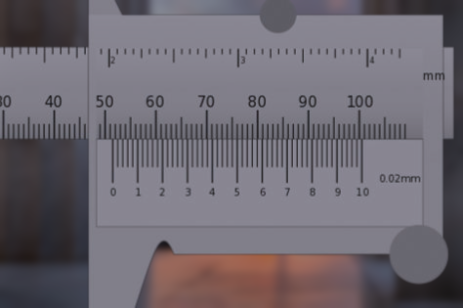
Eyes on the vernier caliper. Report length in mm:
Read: 51.5 mm
